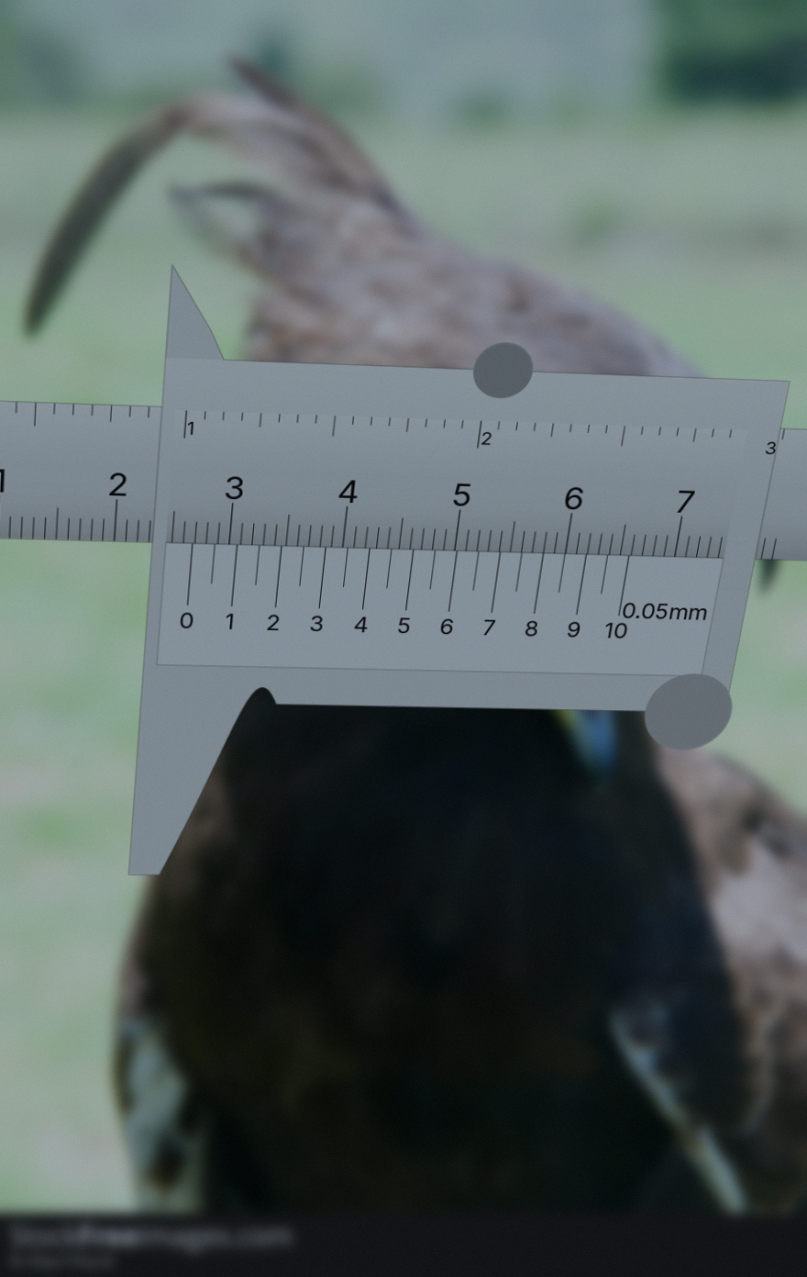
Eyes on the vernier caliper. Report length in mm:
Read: 26.8 mm
